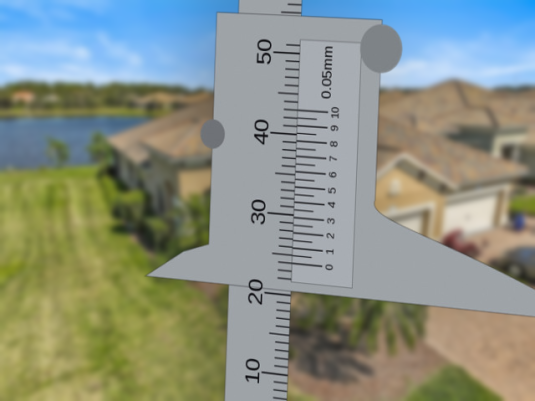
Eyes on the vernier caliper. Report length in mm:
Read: 24.0 mm
